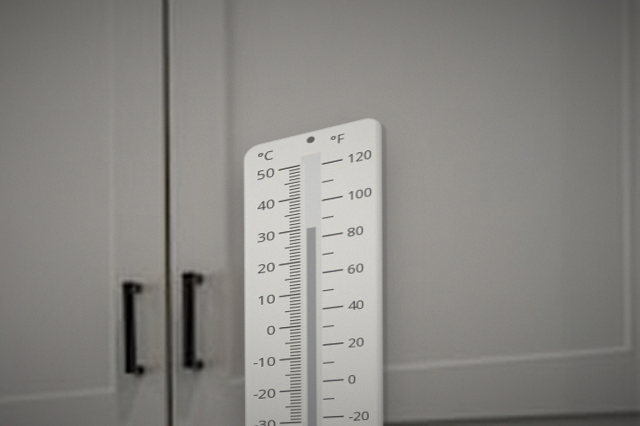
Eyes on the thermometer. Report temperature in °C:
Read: 30 °C
